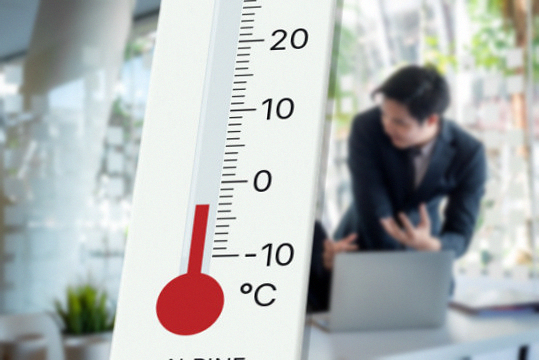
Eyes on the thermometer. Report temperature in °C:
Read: -3 °C
